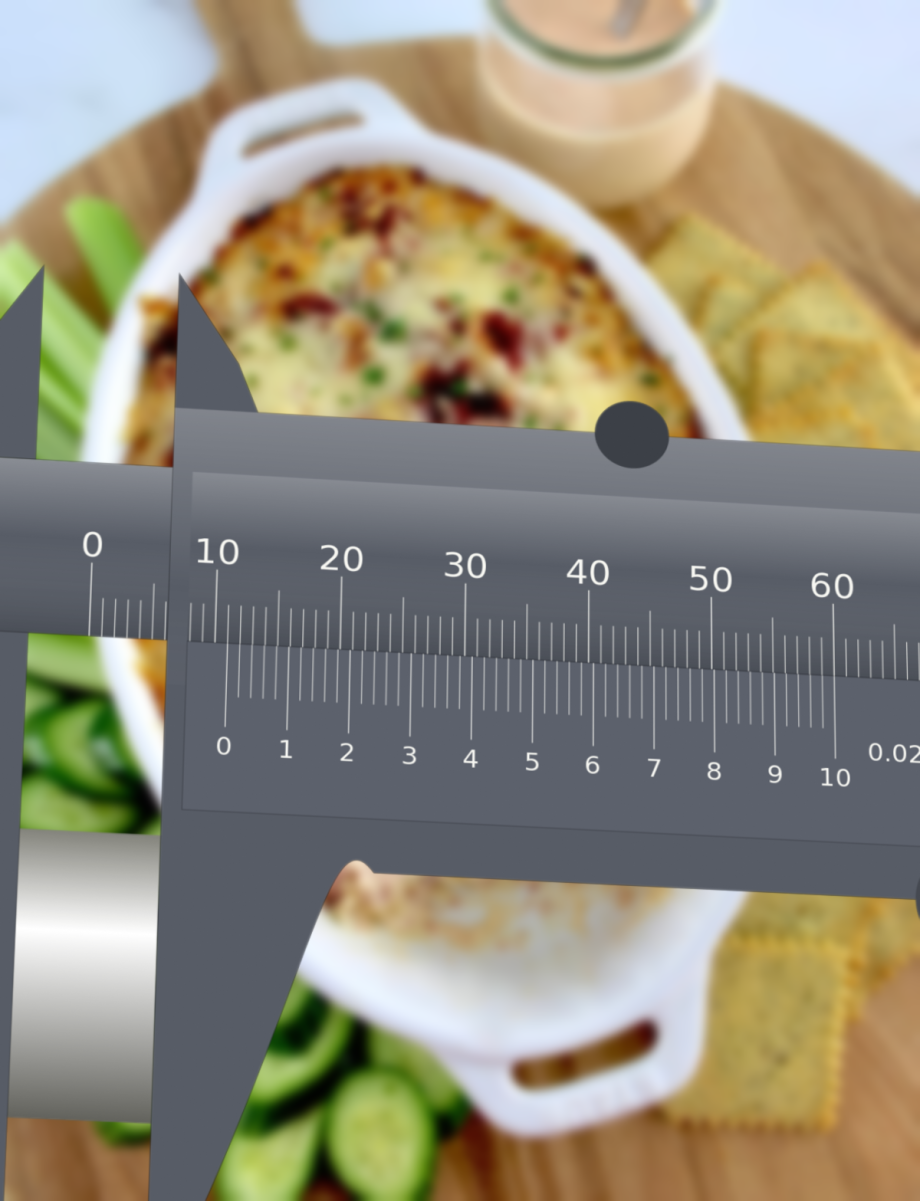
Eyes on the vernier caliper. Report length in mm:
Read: 11.0 mm
